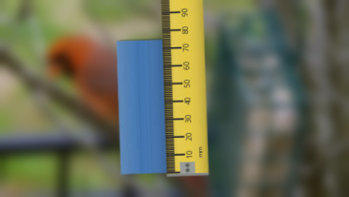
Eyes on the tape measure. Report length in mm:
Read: 75 mm
